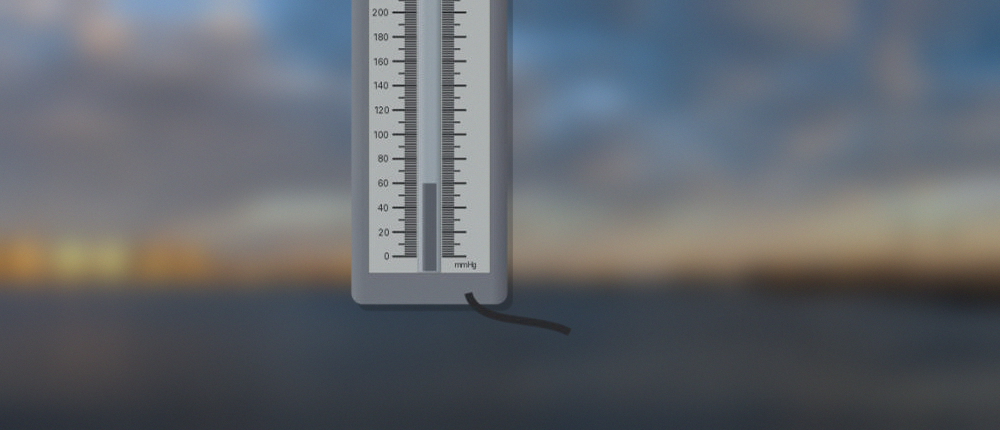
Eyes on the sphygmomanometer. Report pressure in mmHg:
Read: 60 mmHg
